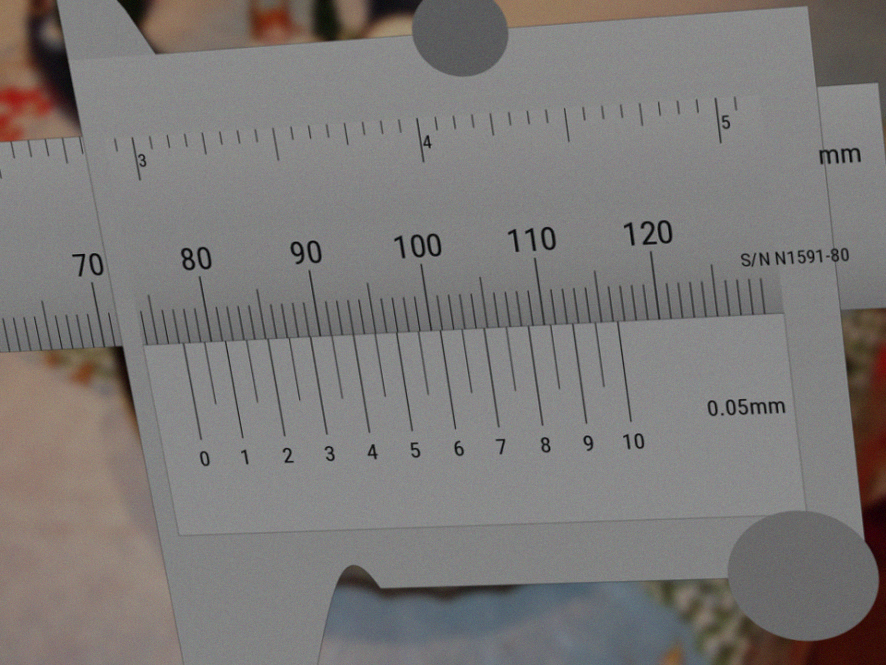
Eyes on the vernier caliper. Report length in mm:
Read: 77.4 mm
